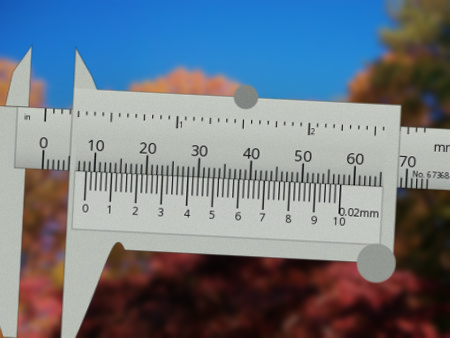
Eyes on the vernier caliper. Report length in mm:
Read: 8.4 mm
